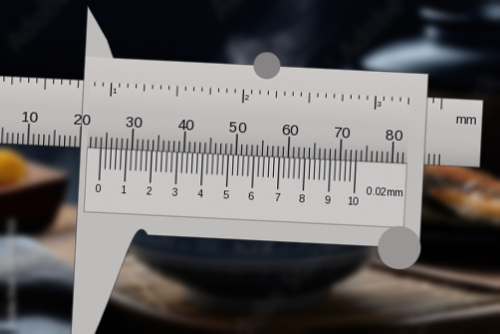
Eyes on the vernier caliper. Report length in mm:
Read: 24.0 mm
